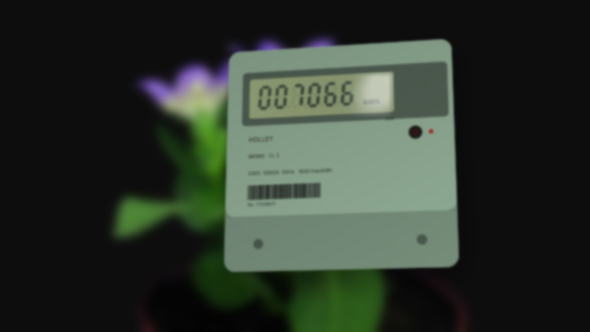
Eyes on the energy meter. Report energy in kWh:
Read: 7066 kWh
